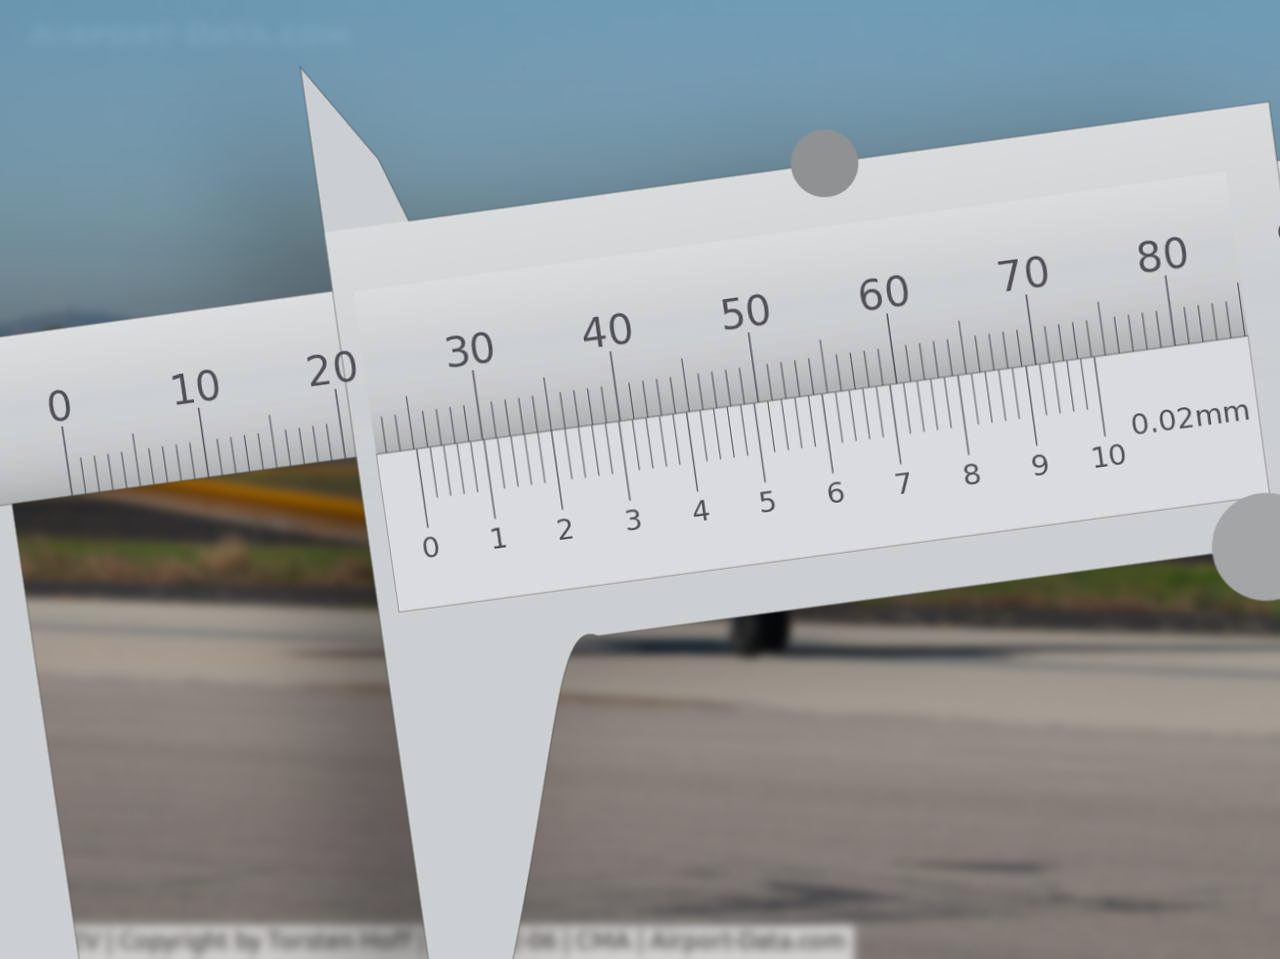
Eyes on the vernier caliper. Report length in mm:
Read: 25.2 mm
